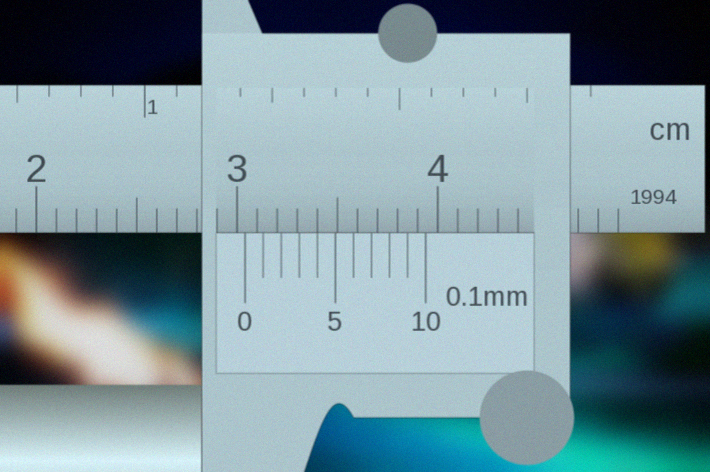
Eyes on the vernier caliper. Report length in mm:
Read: 30.4 mm
